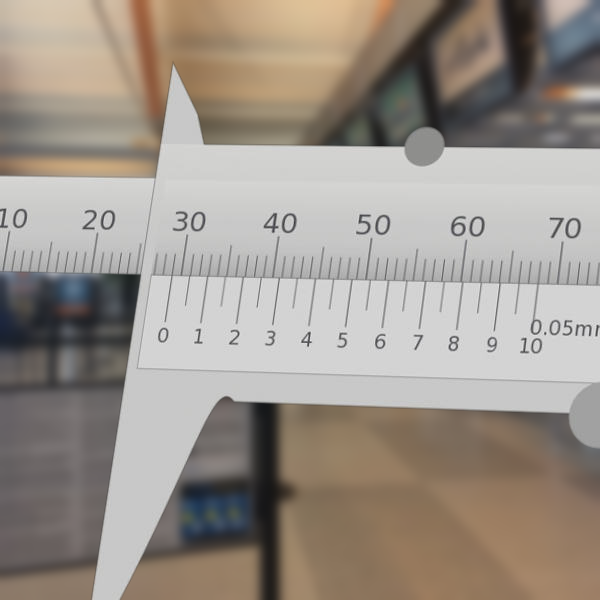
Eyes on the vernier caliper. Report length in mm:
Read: 29.0 mm
